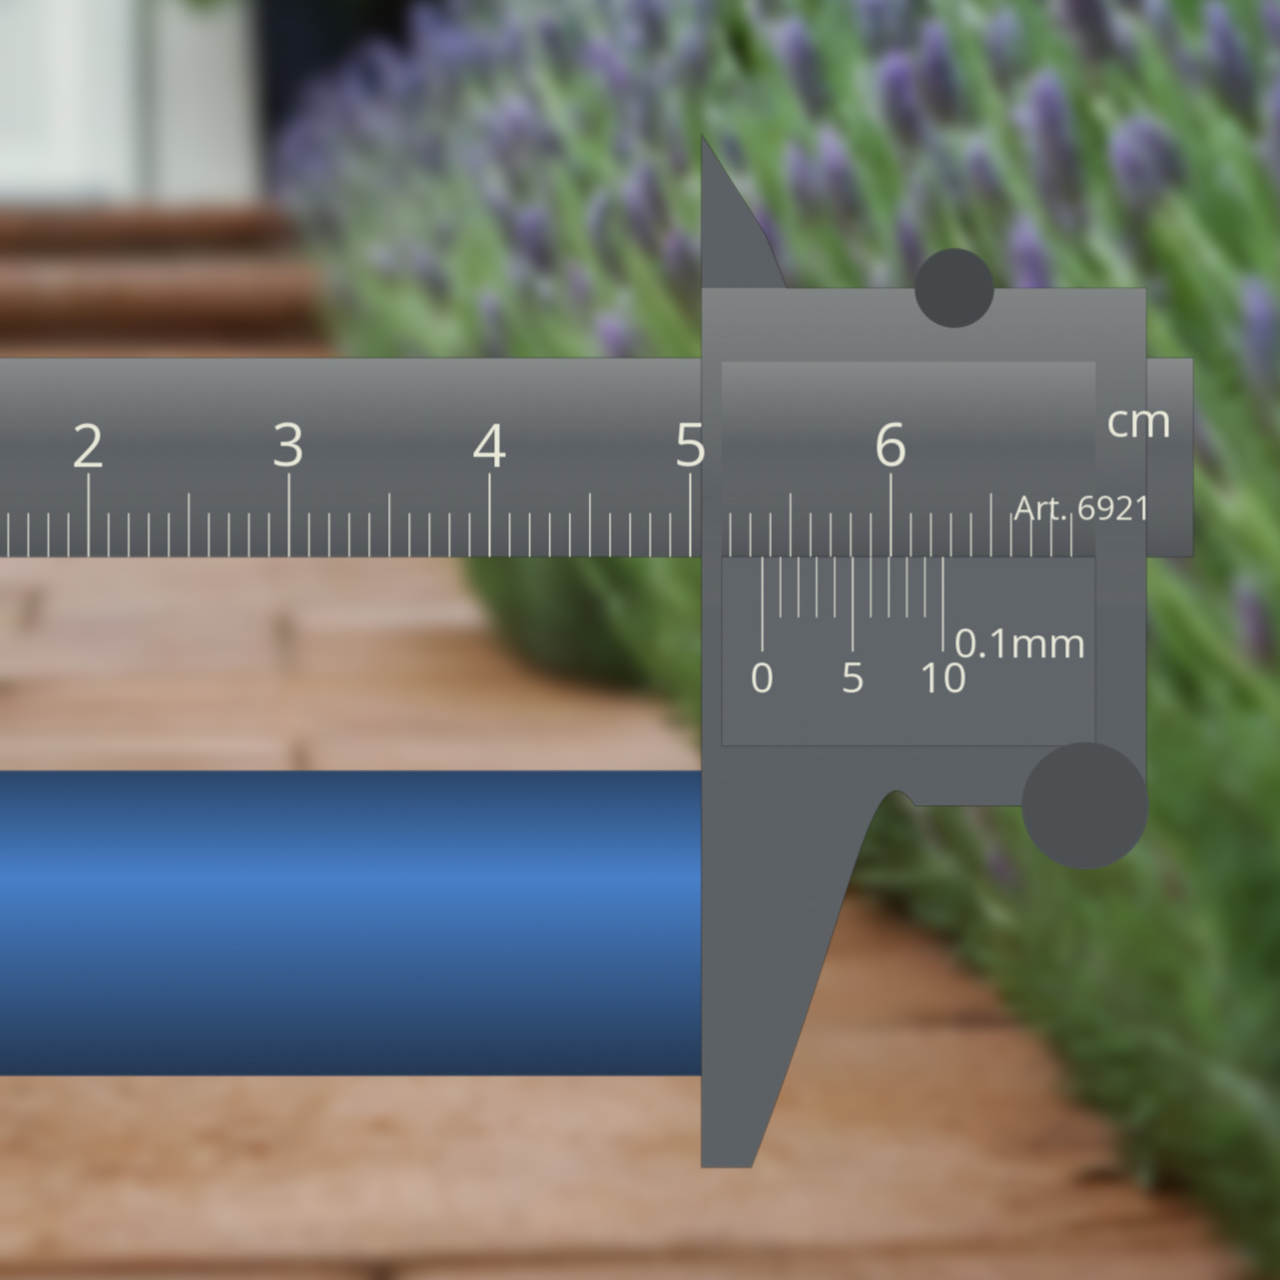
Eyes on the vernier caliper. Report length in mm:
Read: 53.6 mm
